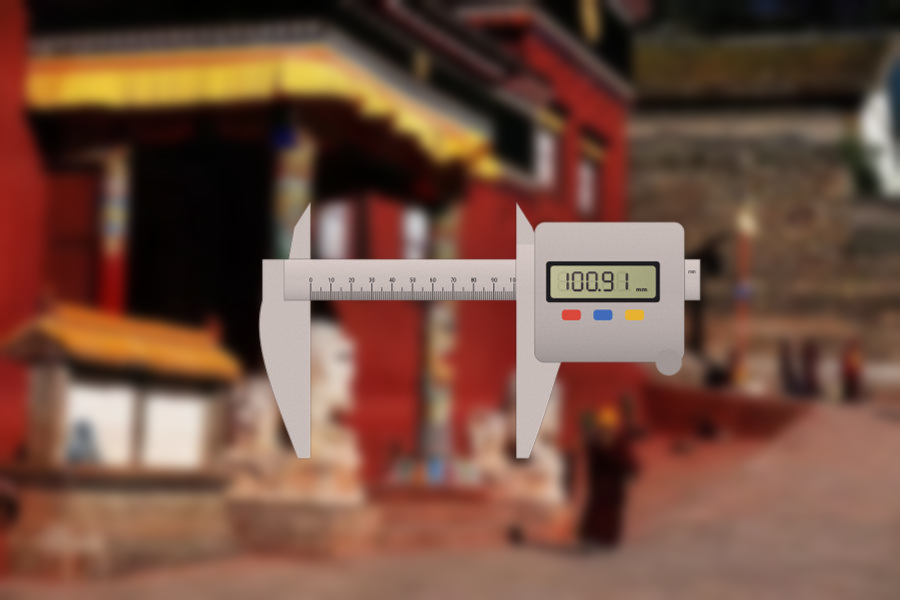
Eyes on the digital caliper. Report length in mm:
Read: 100.91 mm
